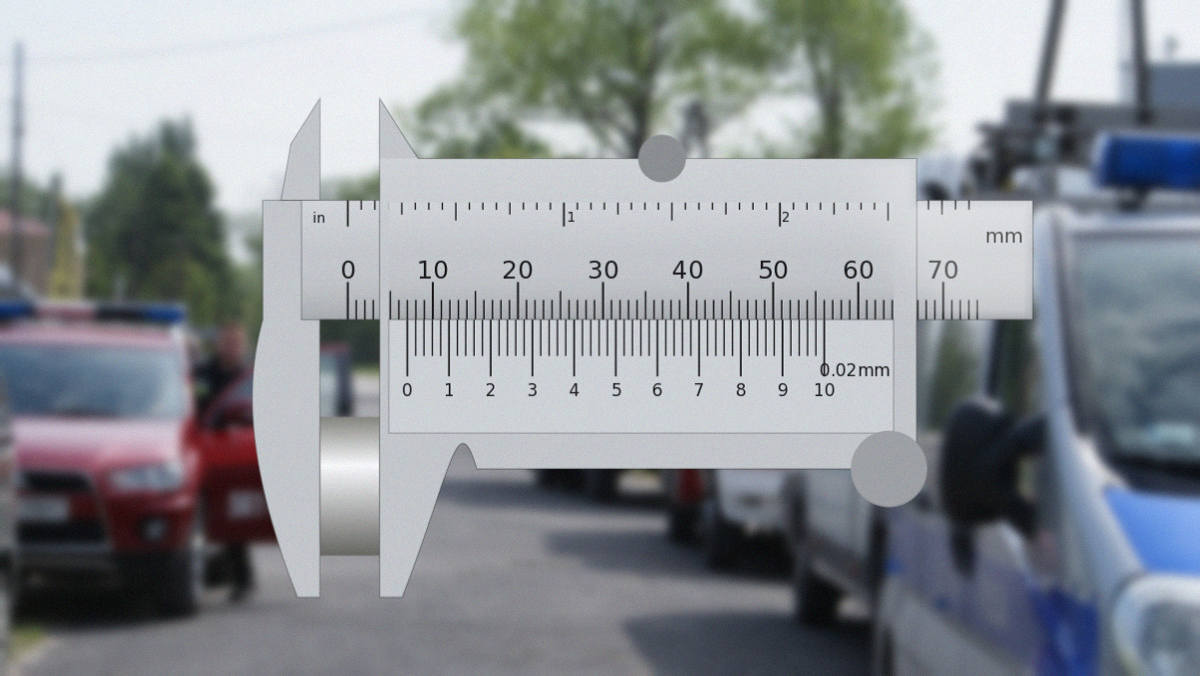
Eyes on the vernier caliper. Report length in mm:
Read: 7.0 mm
